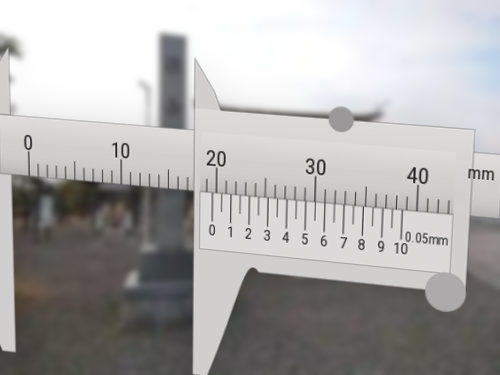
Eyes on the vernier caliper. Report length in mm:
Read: 19.6 mm
